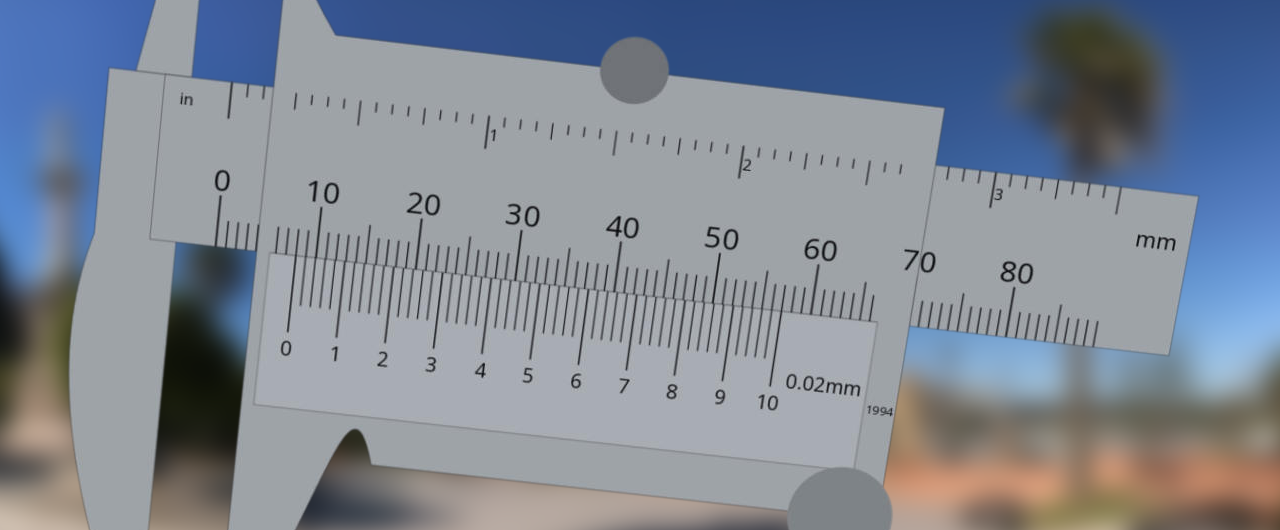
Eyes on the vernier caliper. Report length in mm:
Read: 8.0 mm
